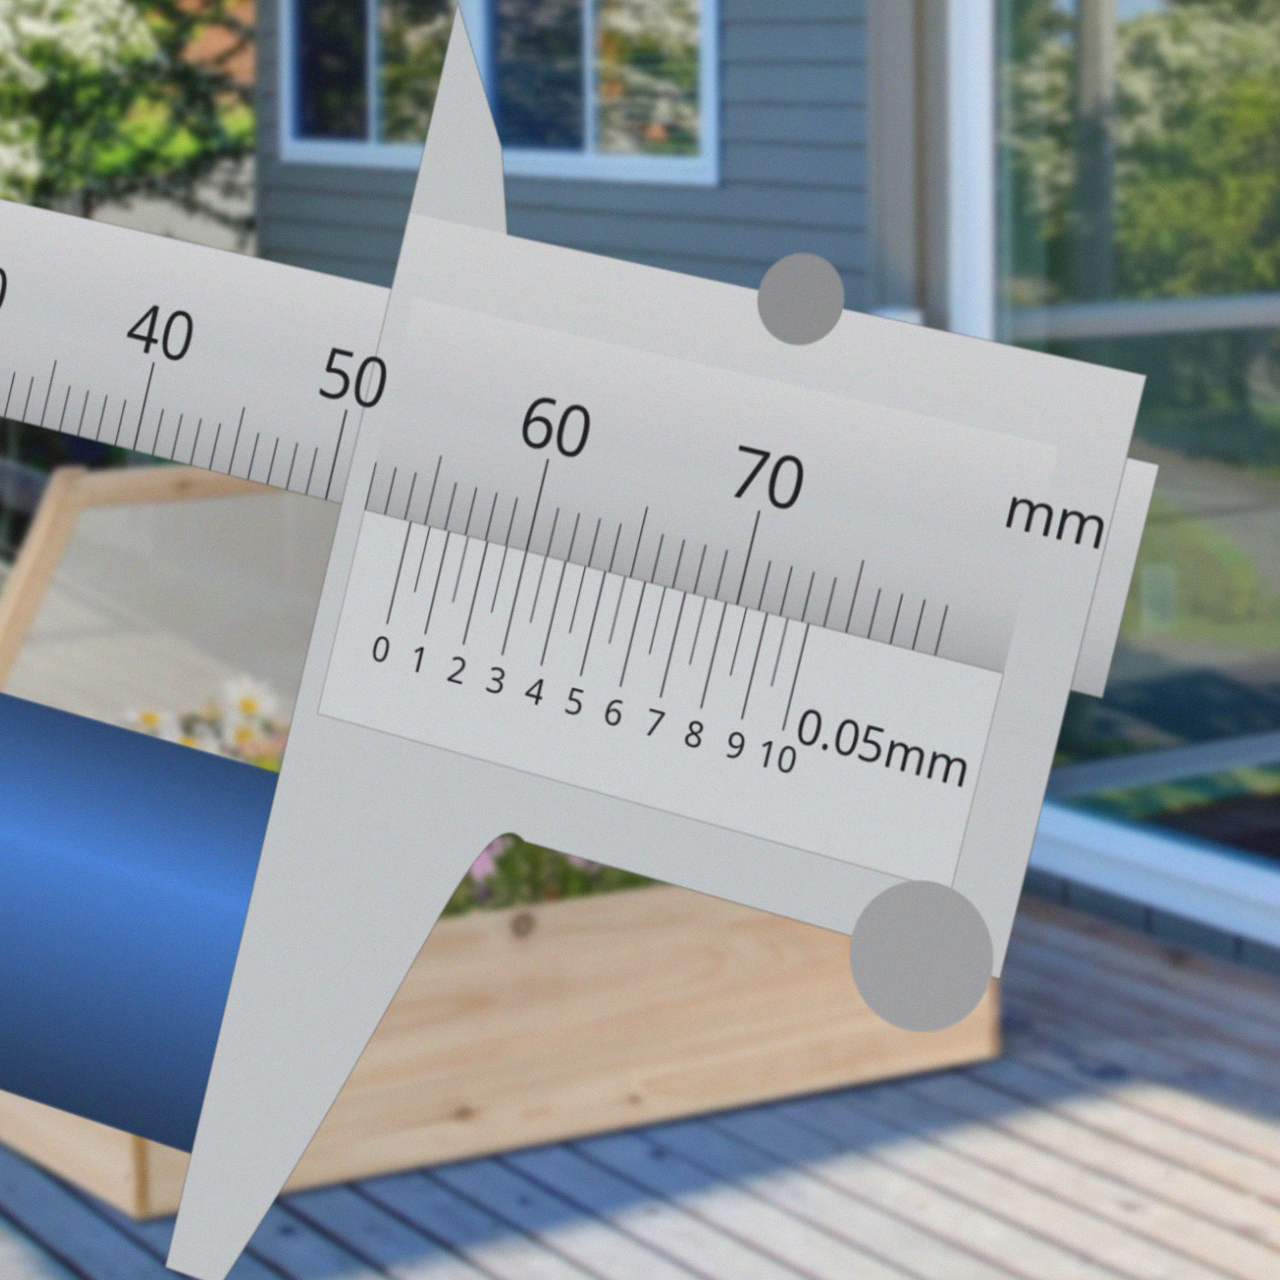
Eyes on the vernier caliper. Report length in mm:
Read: 54.3 mm
